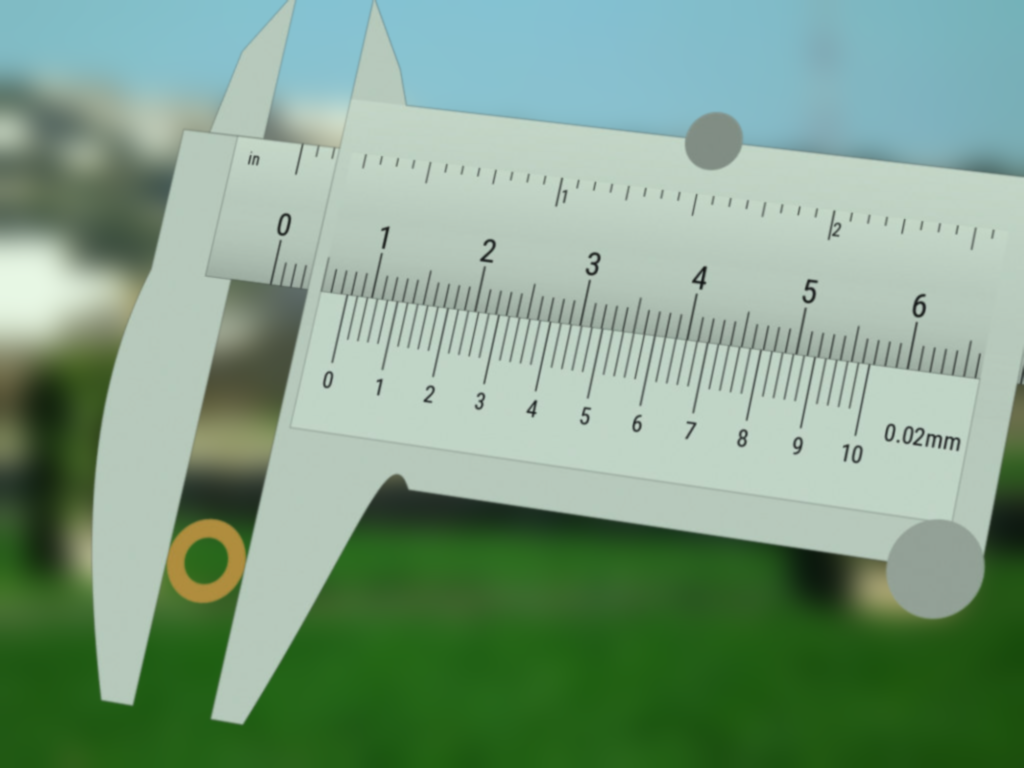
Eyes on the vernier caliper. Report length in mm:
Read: 7.6 mm
